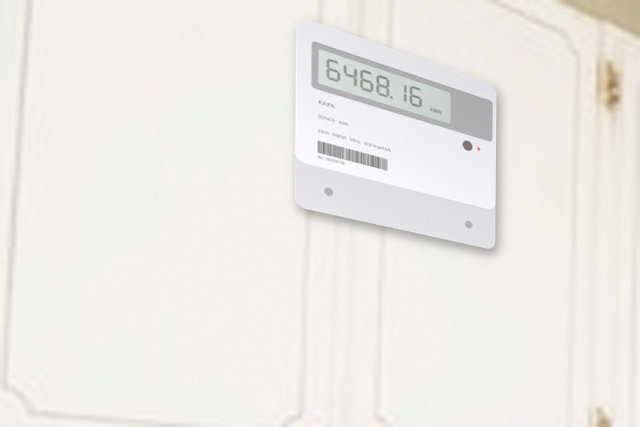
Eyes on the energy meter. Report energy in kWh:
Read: 6468.16 kWh
